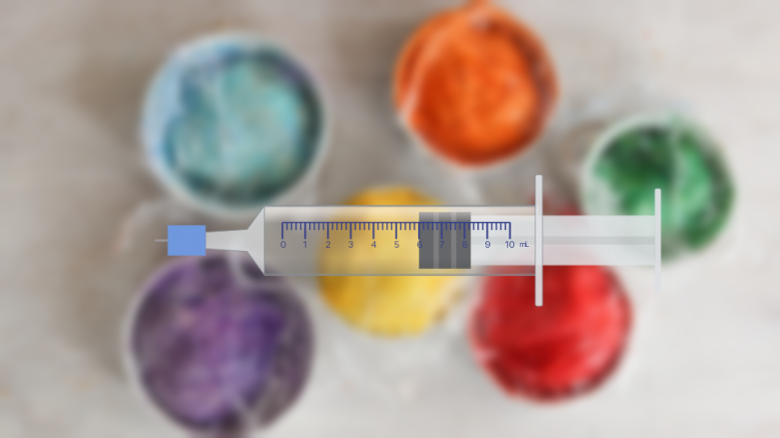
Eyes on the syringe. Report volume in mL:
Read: 6 mL
